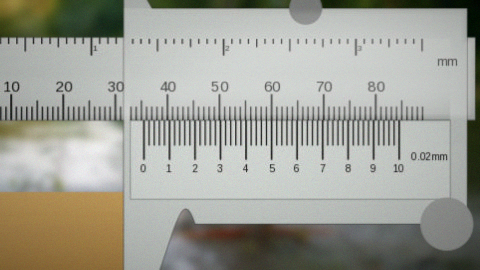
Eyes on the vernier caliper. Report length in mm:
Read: 35.5 mm
